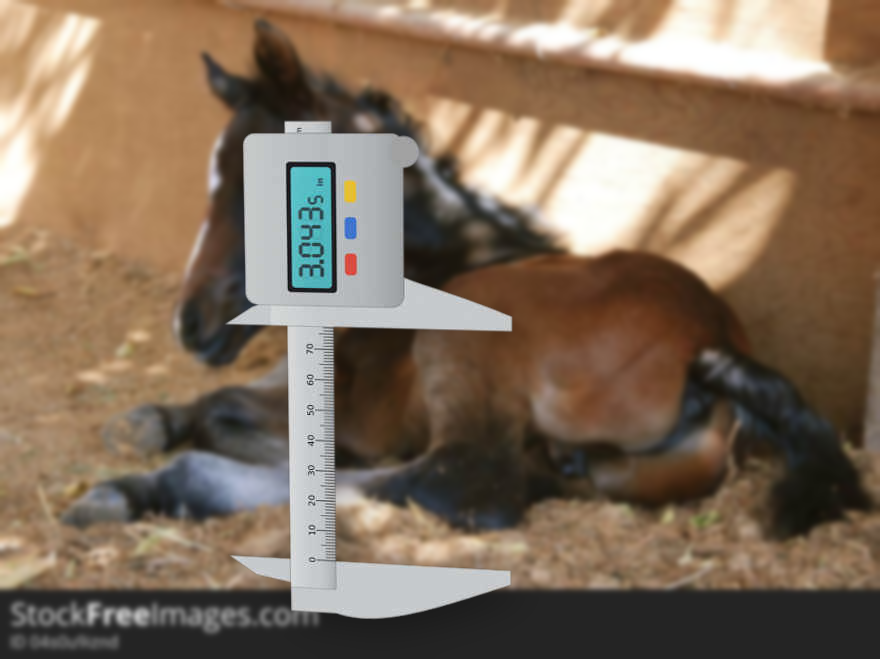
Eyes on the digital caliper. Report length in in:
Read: 3.0435 in
